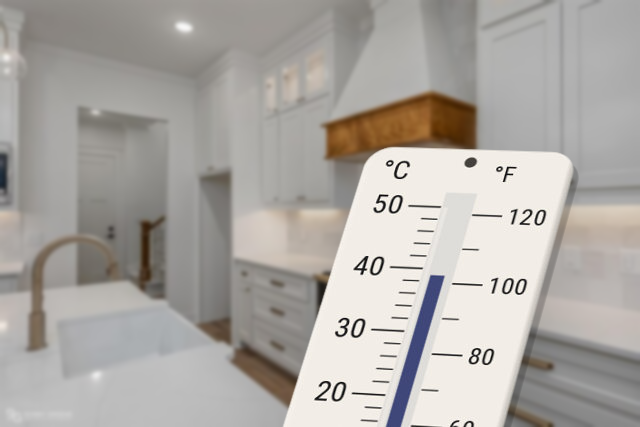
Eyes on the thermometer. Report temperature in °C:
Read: 39 °C
